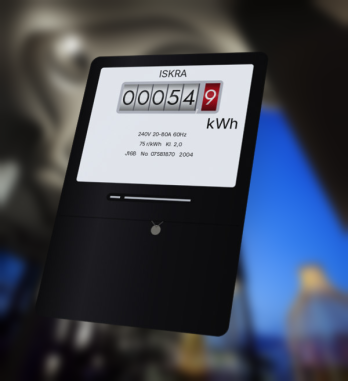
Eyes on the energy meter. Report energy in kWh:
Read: 54.9 kWh
